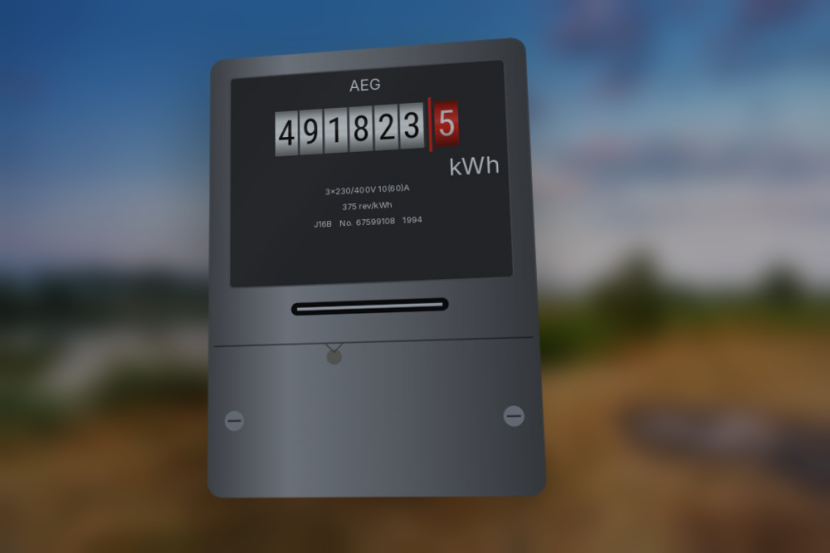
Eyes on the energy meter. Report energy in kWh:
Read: 491823.5 kWh
